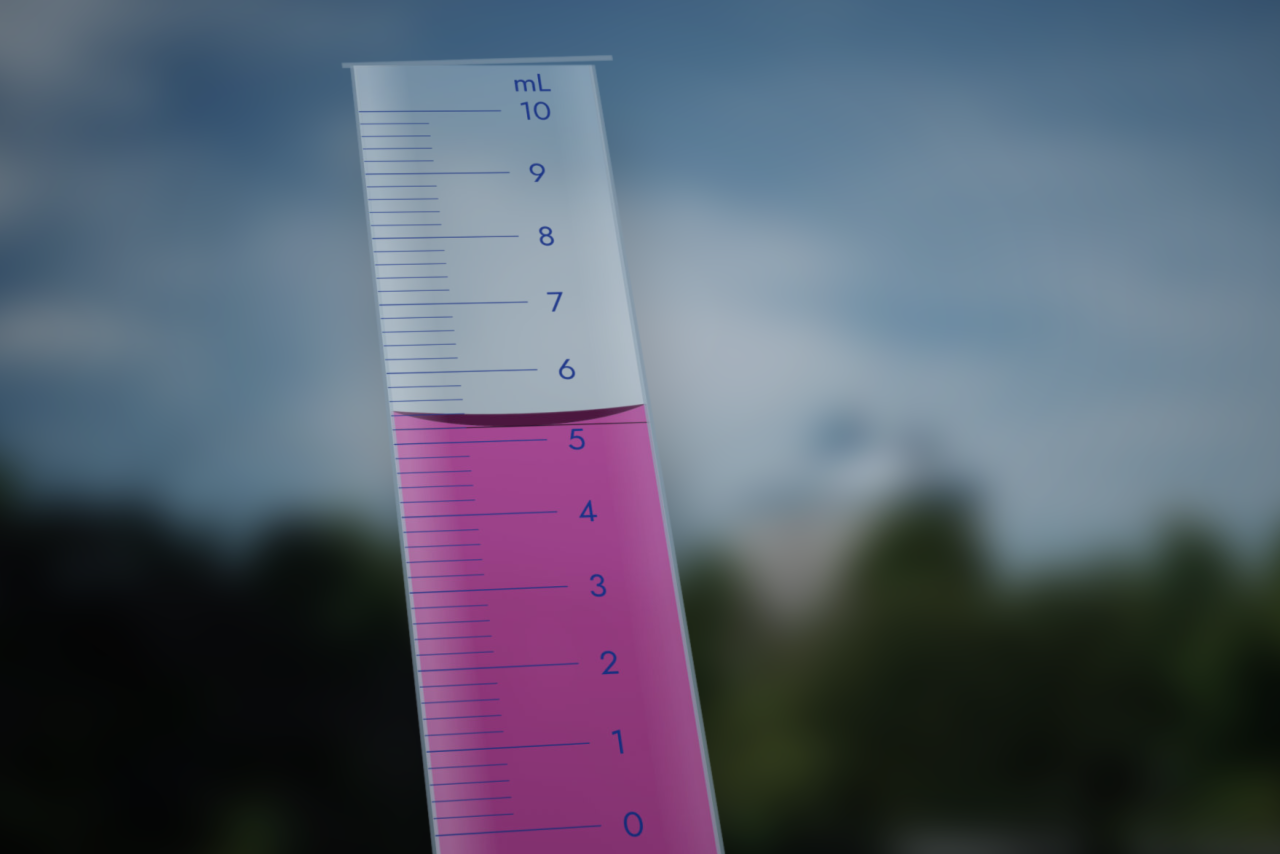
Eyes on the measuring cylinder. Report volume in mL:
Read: 5.2 mL
